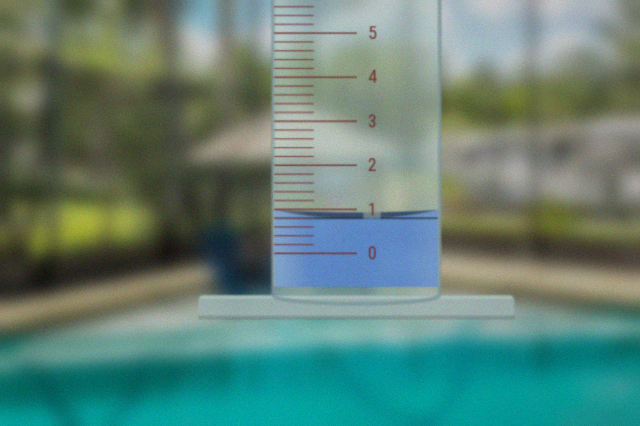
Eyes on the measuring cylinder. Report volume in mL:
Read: 0.8 mL
